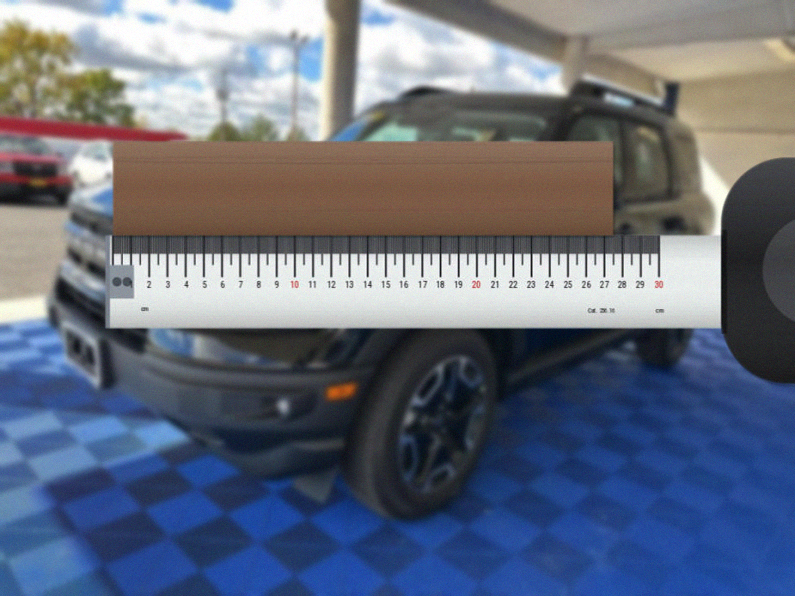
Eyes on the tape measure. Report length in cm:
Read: 27.5 cm
